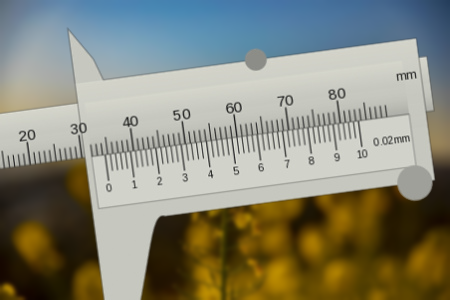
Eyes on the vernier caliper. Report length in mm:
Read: 34.5 mm
